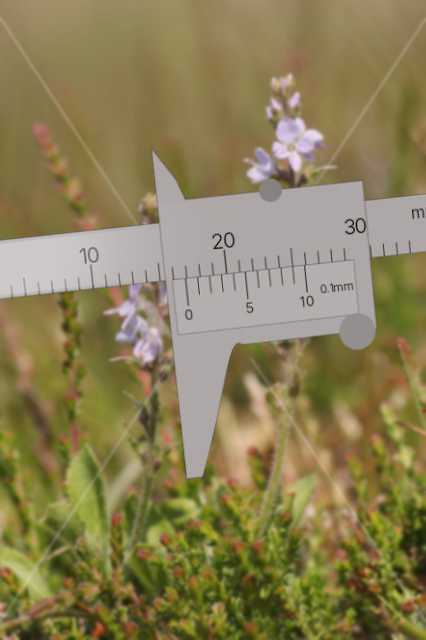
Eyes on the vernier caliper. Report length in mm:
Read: 16.9 mm
